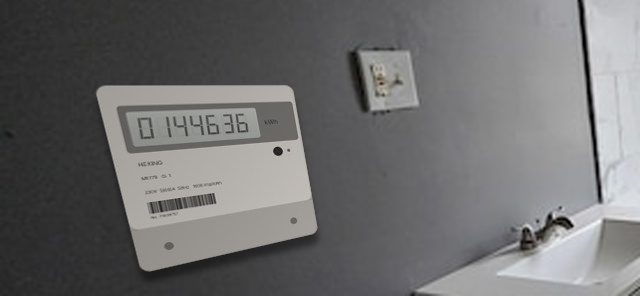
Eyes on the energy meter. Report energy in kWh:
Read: 144636 kWh
